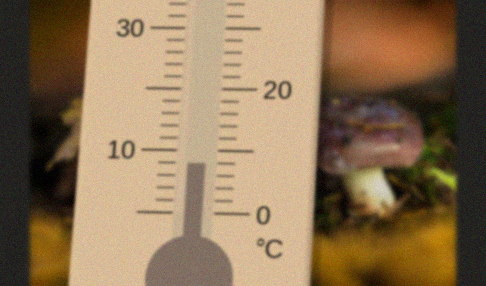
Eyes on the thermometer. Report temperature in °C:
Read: 8 °C
